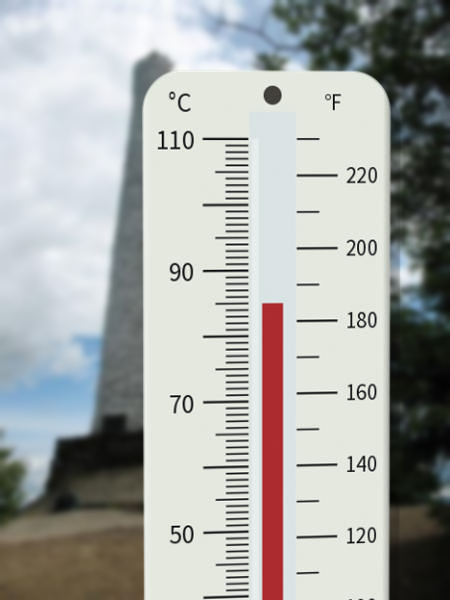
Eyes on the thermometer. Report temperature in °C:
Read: 85 °C
